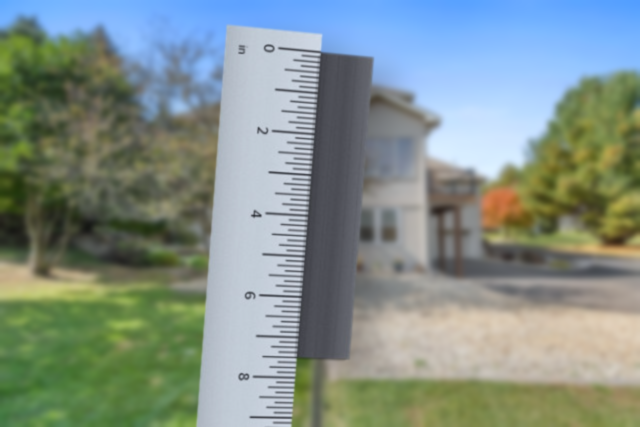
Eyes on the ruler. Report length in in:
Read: 7.5 in
